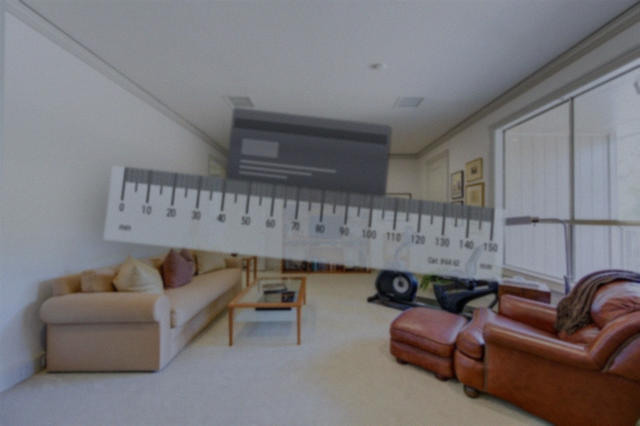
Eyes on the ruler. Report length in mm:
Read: 65 mm
